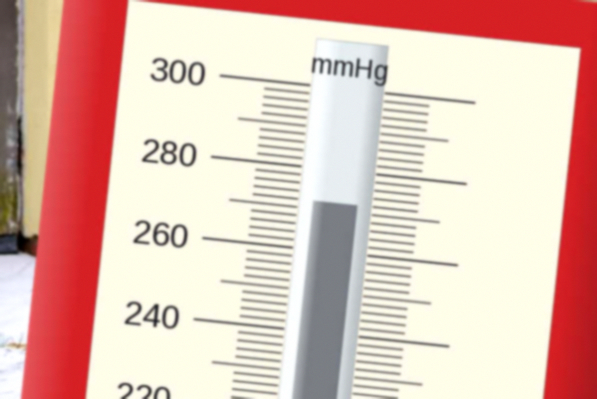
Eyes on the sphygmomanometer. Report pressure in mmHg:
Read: 272 mmHg
